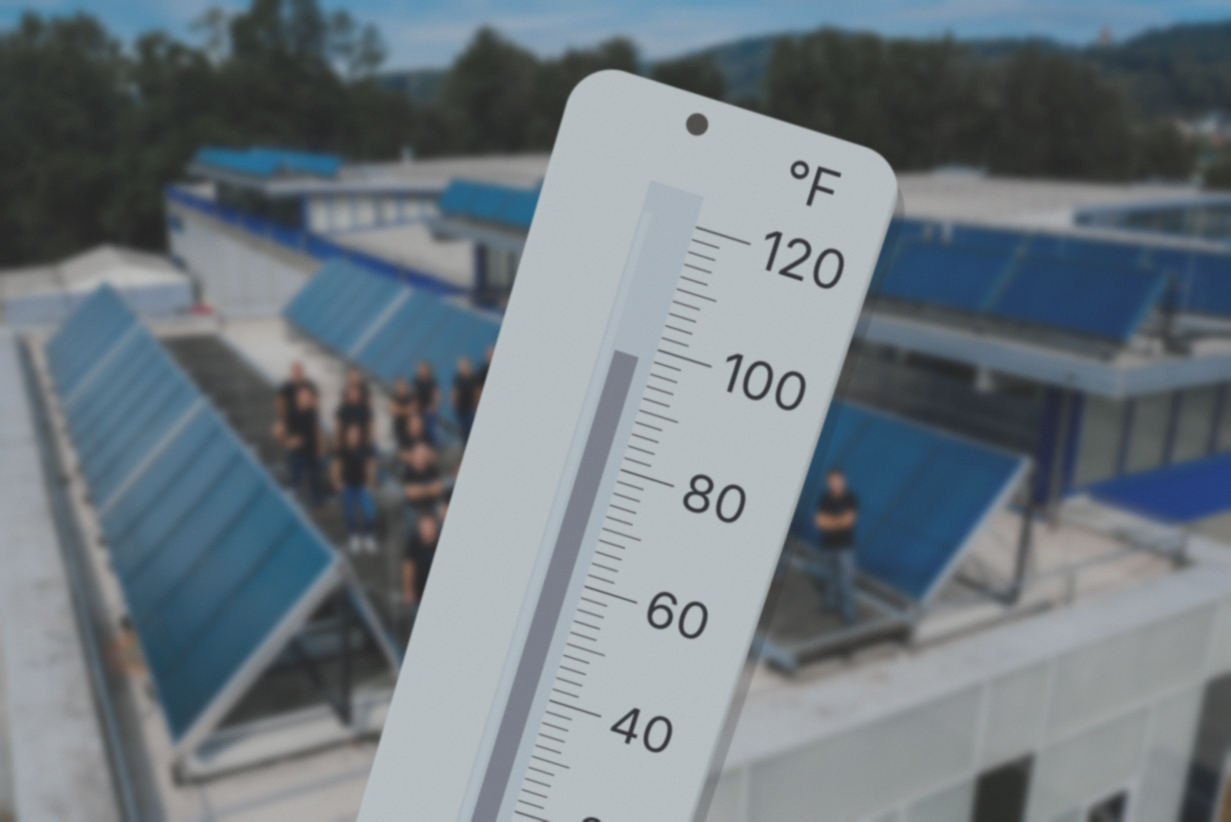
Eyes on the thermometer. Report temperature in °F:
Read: 98 °F
